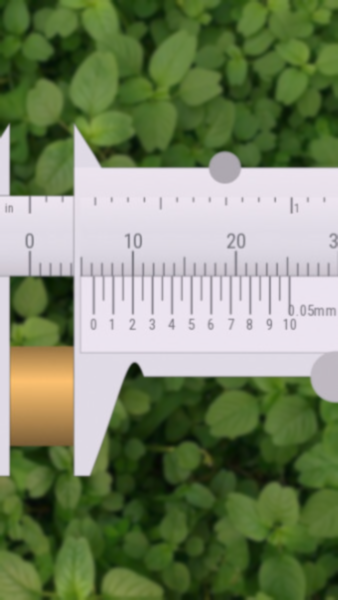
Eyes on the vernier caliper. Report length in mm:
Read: 6.2 mm
